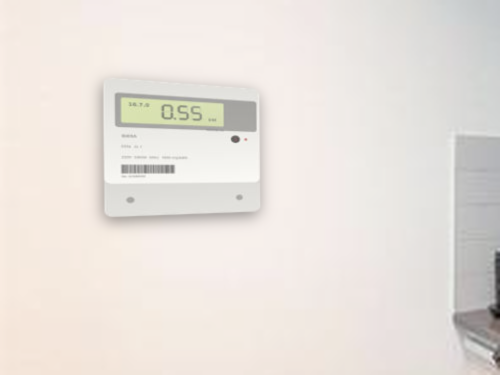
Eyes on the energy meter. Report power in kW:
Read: 0.55 kW
